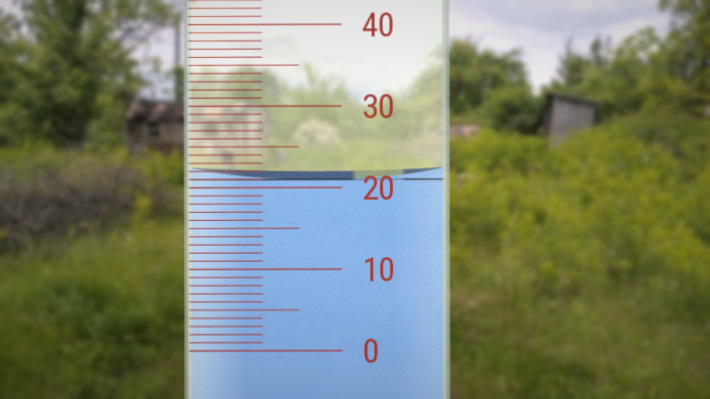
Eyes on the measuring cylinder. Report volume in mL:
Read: 21 mL
